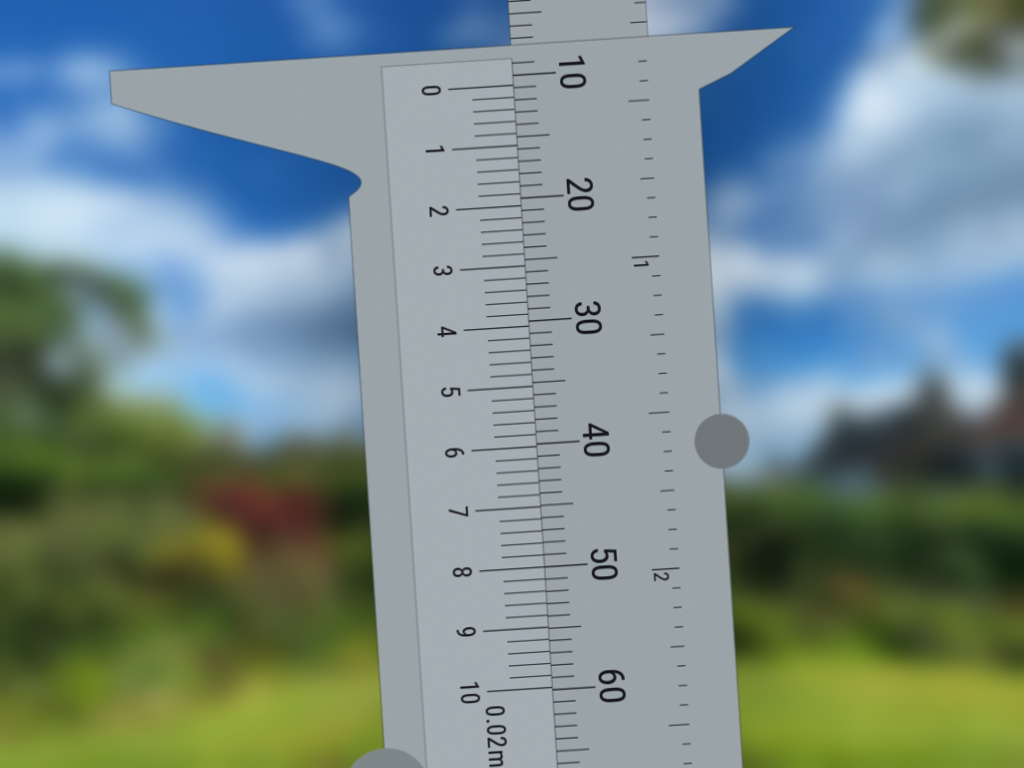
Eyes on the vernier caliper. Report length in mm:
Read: 10.8 mm
